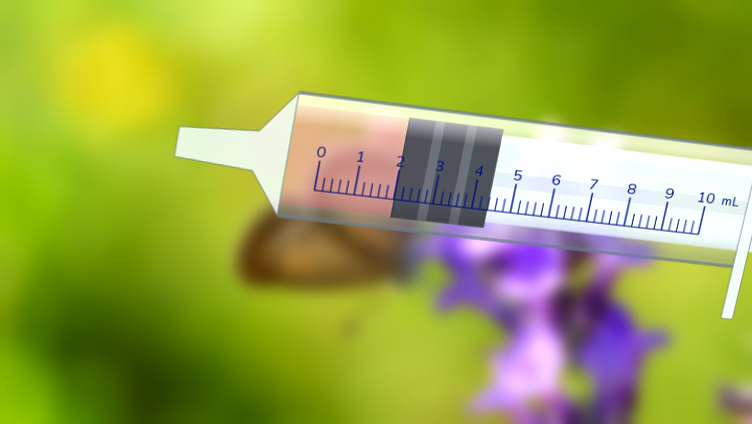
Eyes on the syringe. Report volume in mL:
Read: 2 mL
